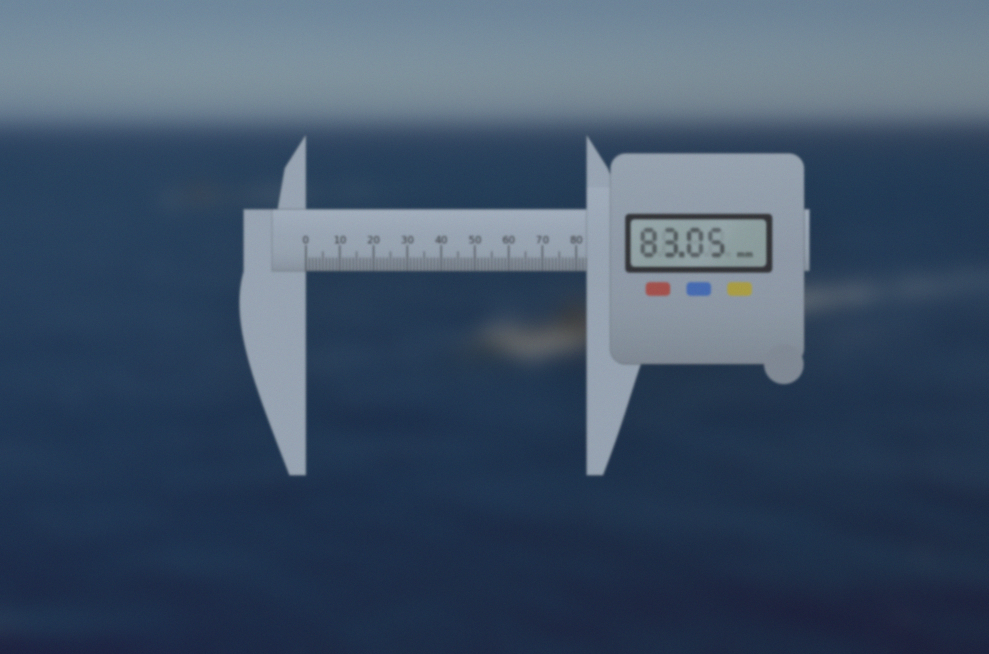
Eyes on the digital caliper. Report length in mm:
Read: 83.05 mm
